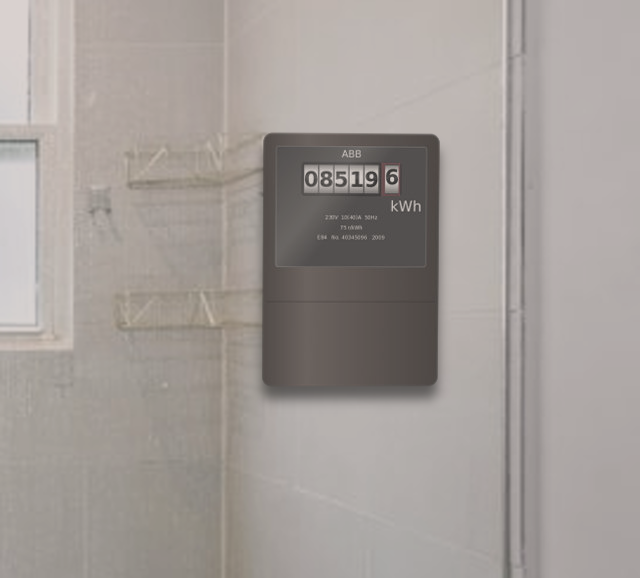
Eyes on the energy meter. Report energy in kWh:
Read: 8519.6 kWh
